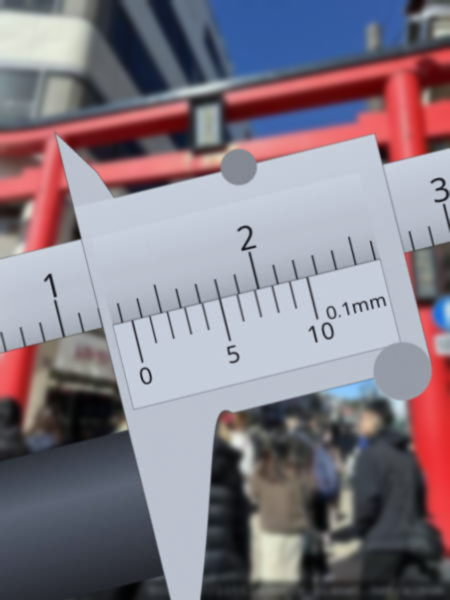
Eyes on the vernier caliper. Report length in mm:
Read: 13.5 mm
